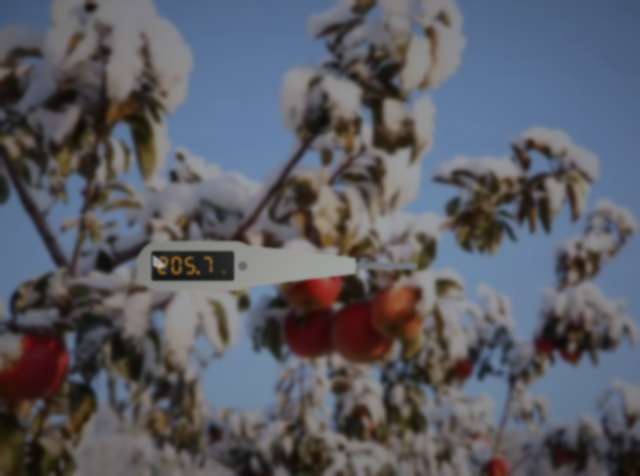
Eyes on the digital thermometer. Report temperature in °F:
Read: 205.7 °F
